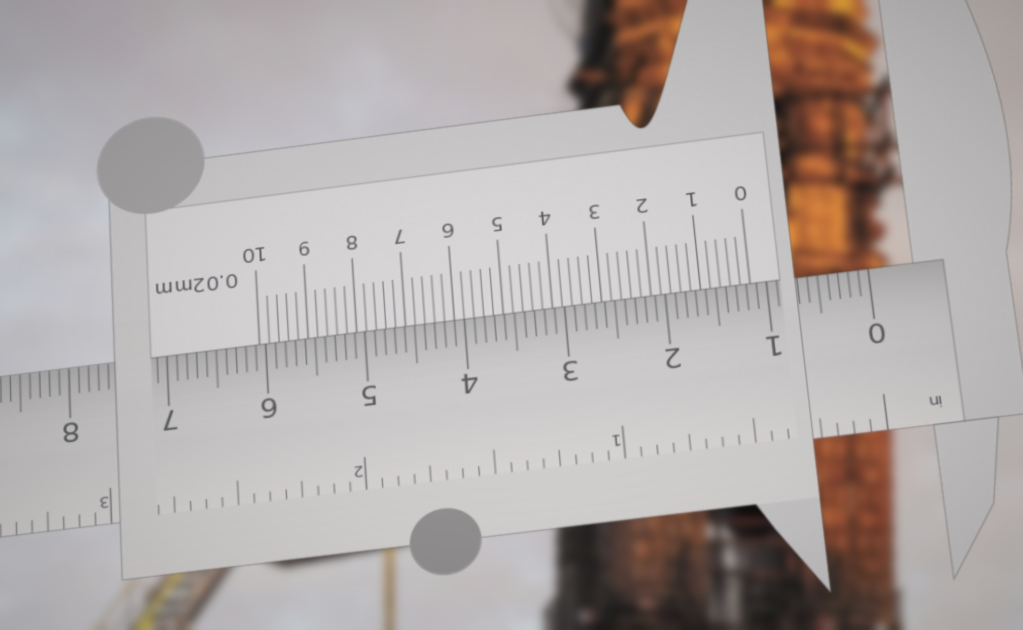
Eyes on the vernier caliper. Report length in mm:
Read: 11.6 mm
